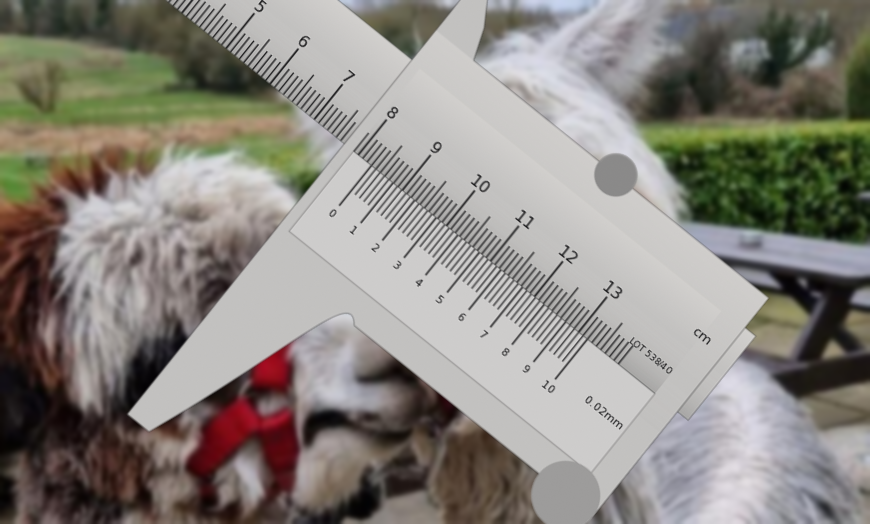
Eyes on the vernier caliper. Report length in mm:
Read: 83.0 mm
